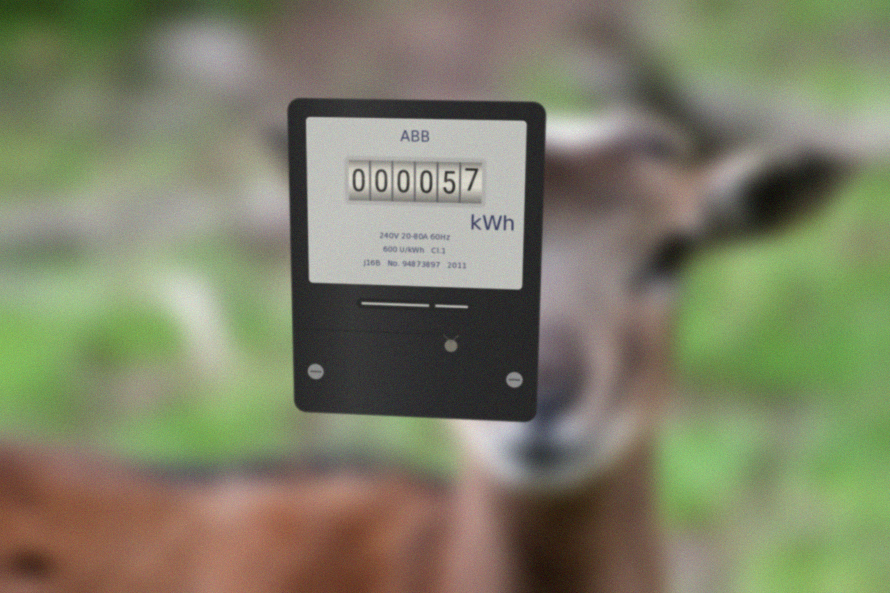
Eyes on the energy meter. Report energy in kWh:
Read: 57 kWh
